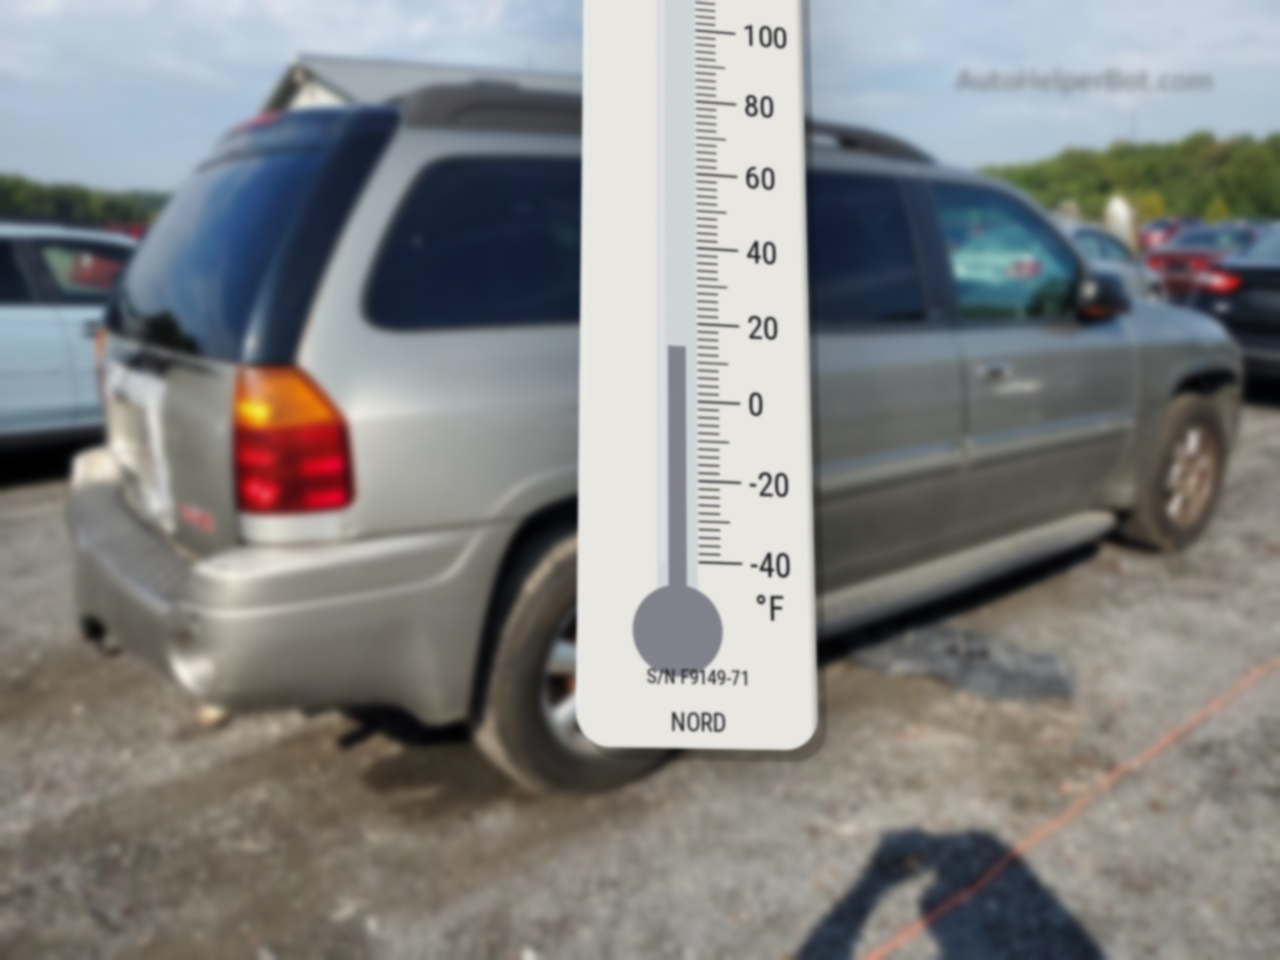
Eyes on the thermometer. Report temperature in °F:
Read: 14 °F
